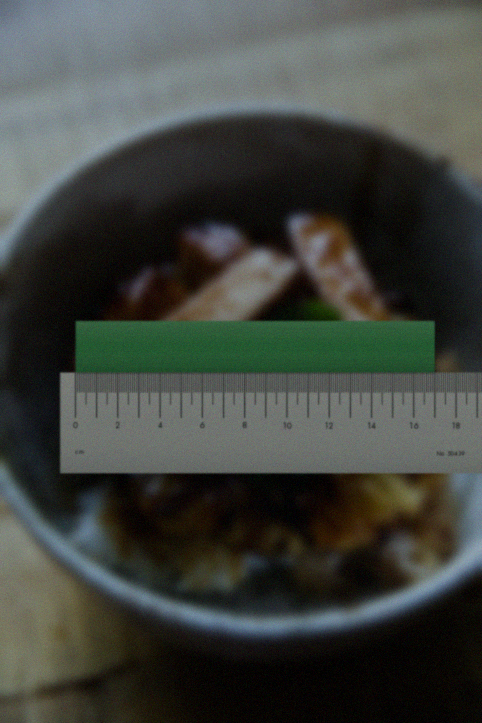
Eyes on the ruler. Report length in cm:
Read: 17 cm
